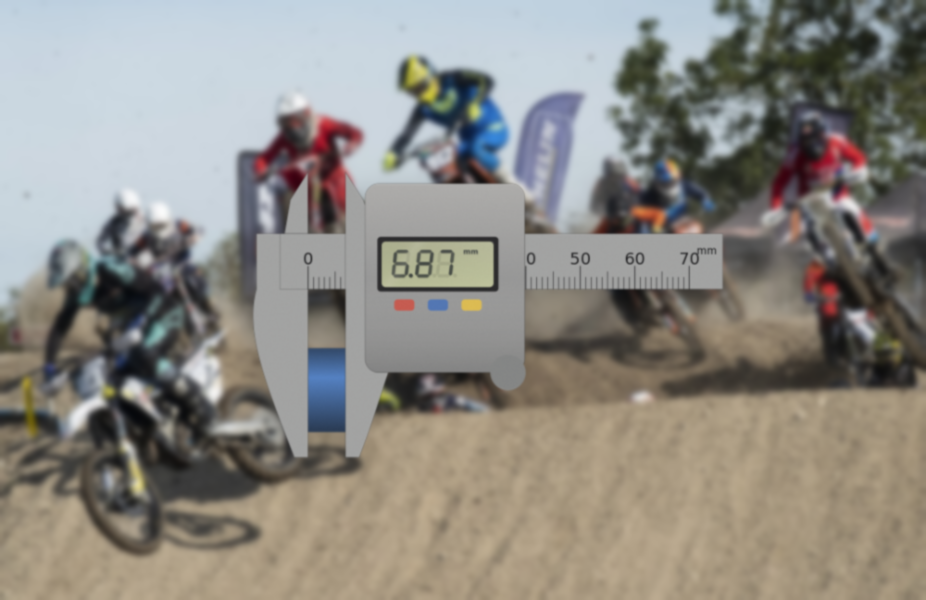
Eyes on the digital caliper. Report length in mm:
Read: 6.87 mm
